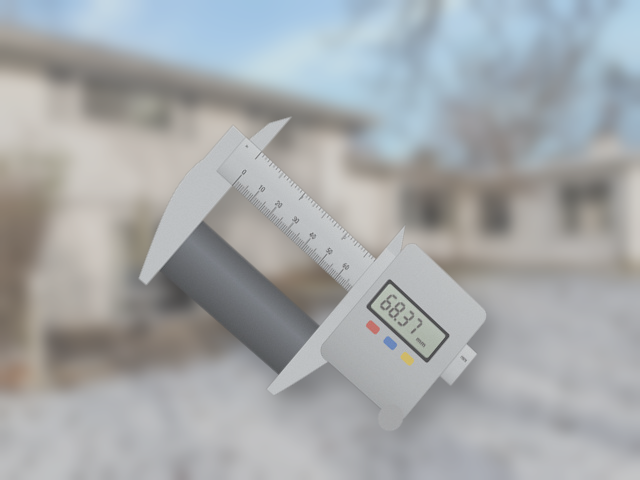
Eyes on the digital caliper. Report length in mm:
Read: 68.37 mm
